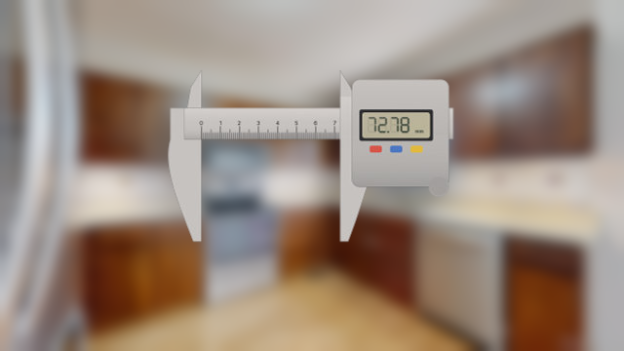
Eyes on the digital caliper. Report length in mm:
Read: 72.78 mm
